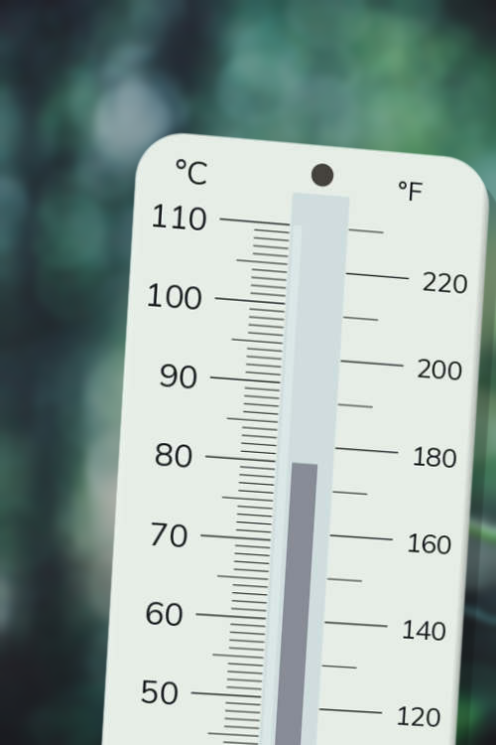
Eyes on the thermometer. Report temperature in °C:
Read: 80 °C
